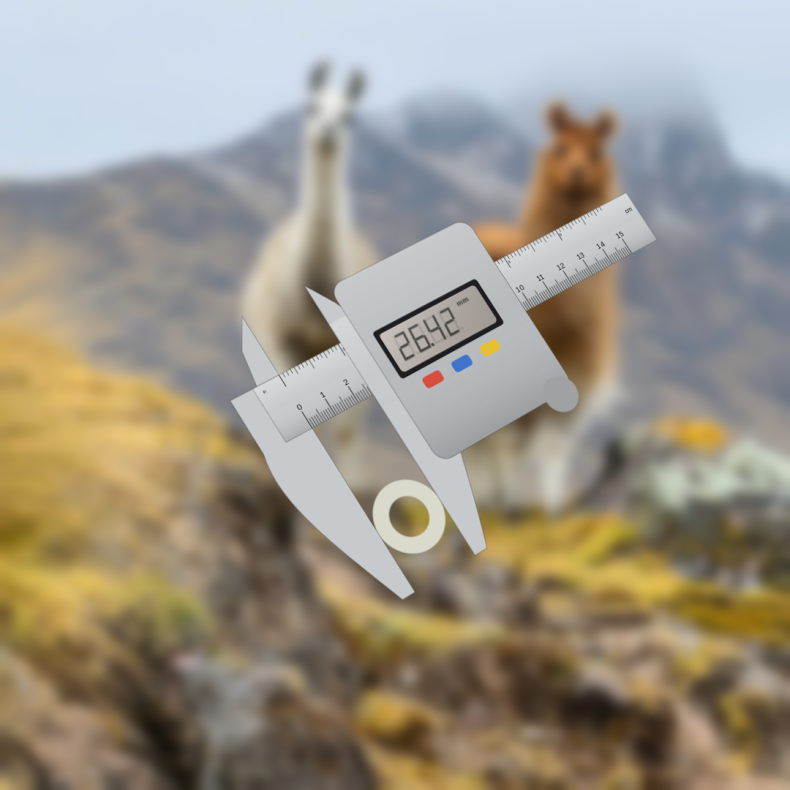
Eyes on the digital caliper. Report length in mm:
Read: 26.42 mm
